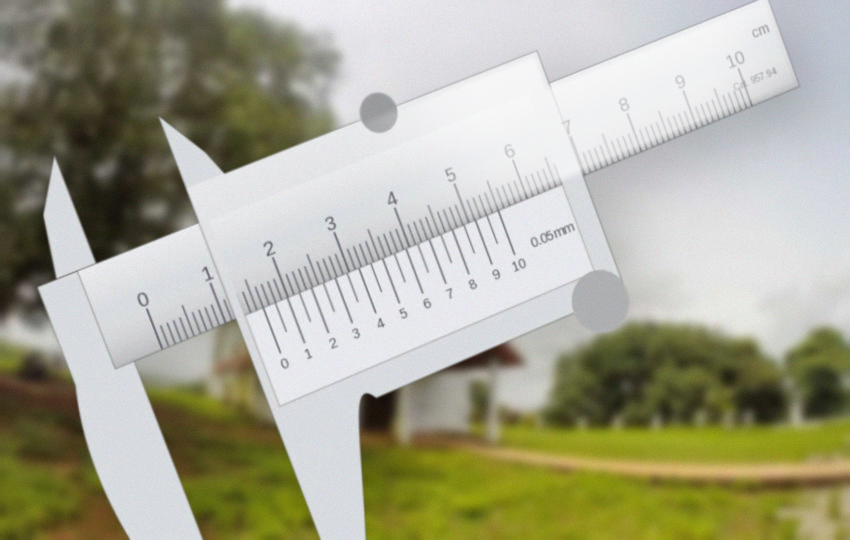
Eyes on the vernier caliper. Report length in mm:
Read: 16.0 mm
